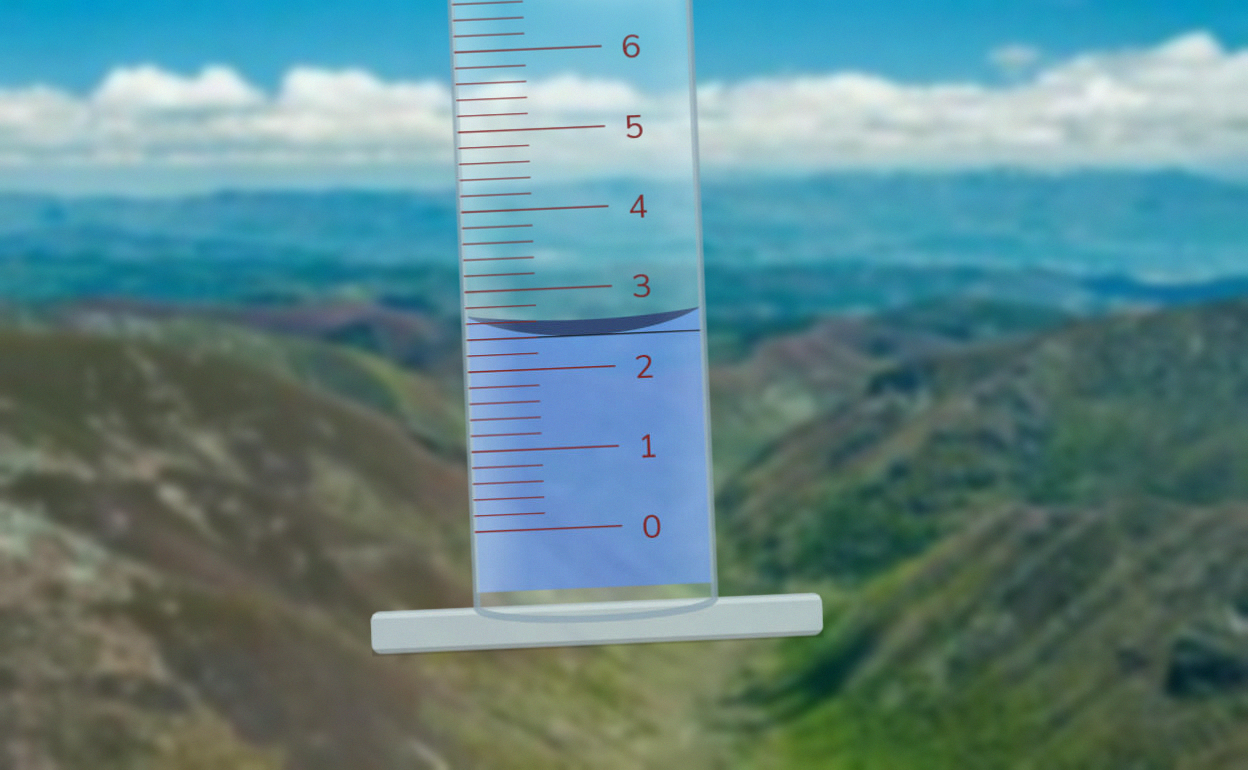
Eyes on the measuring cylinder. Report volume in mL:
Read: 2.4 mL
